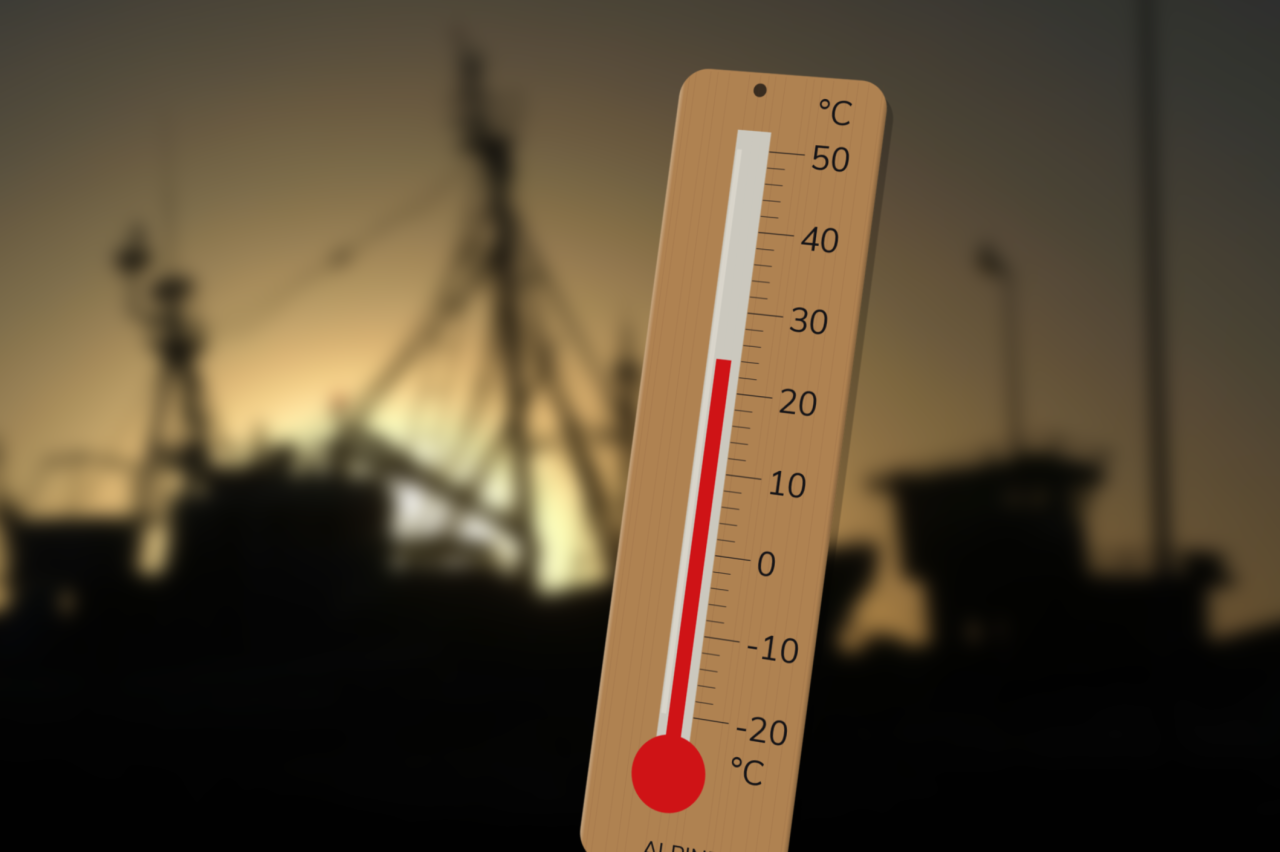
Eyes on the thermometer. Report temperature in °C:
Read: 24 °C
